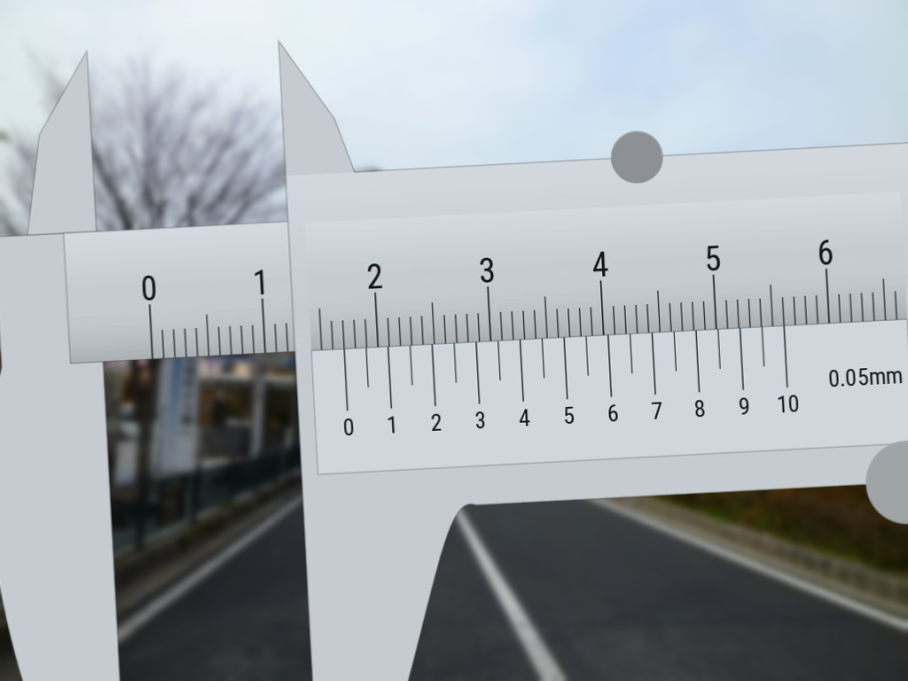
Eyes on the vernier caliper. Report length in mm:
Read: 17.0 mm
